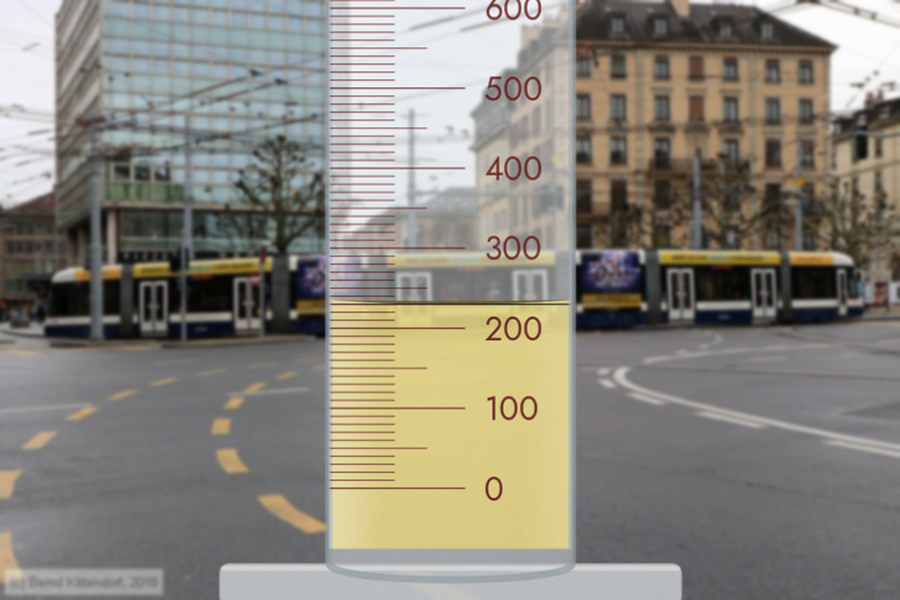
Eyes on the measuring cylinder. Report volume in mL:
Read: 230 mL
